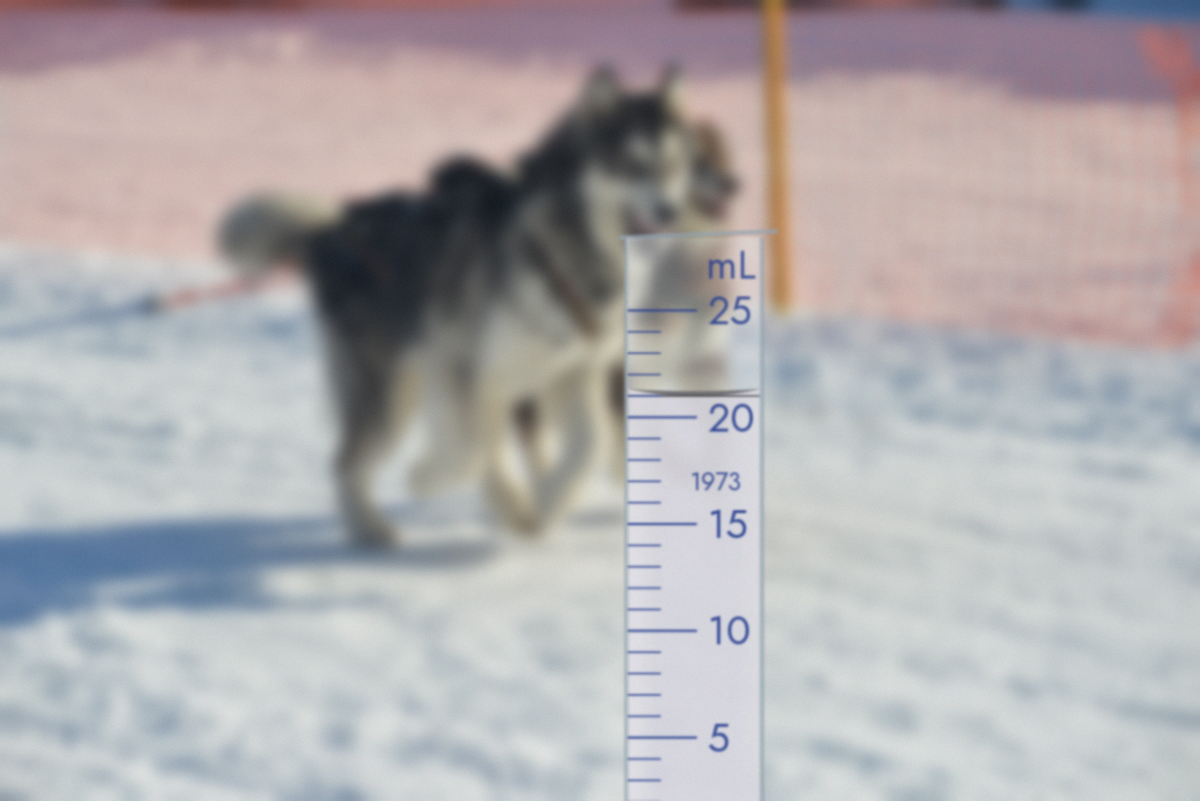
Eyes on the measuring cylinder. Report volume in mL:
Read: 21 mL
